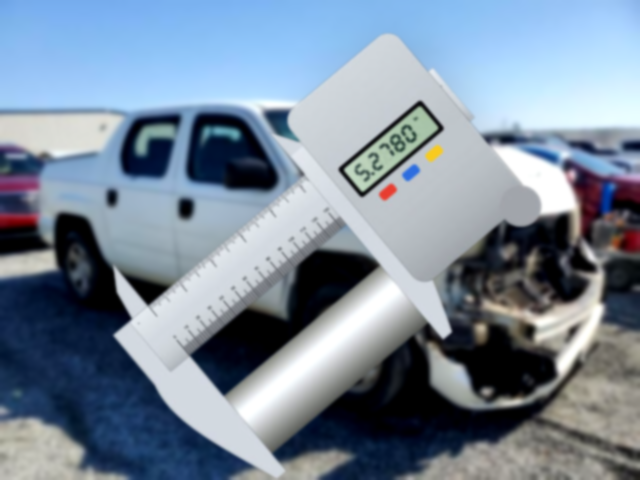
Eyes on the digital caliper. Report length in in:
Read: 5.2780 in
